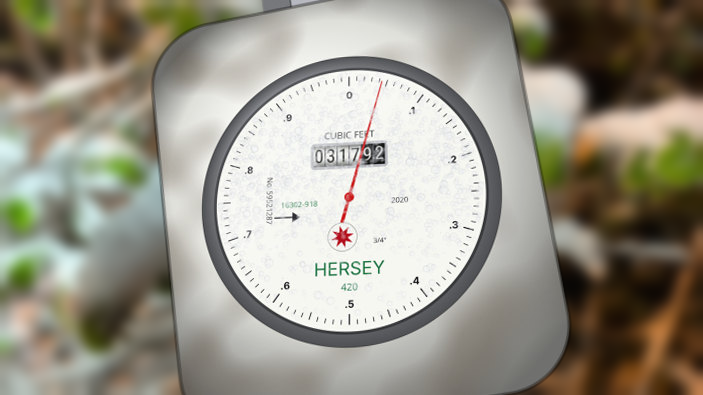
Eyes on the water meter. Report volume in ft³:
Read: 31792.04 ft³
